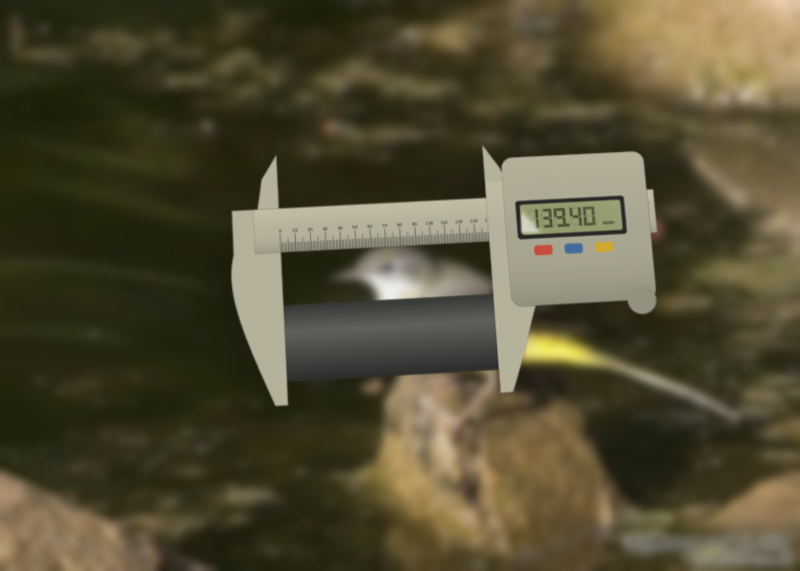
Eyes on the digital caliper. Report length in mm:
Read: 139.40 mm
